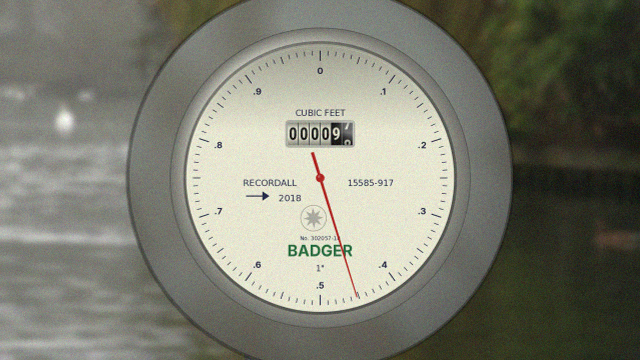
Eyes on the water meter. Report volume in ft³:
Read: 97.45 ft³
